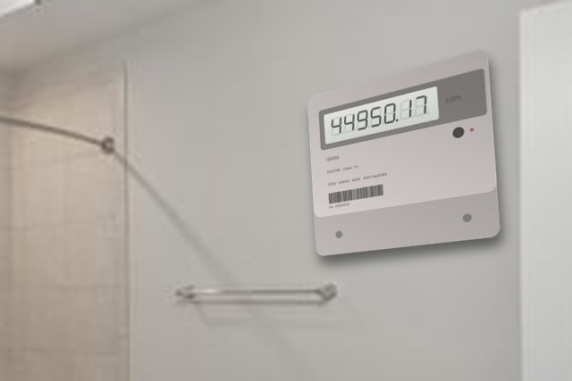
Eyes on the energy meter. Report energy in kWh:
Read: 44950.17 kWh
